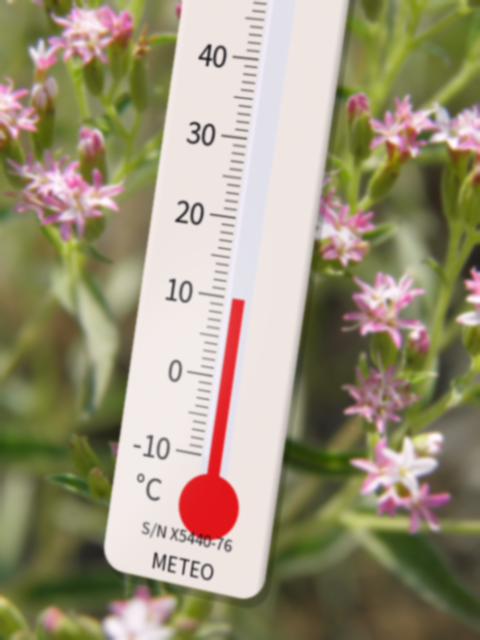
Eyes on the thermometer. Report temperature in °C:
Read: 10 °C
